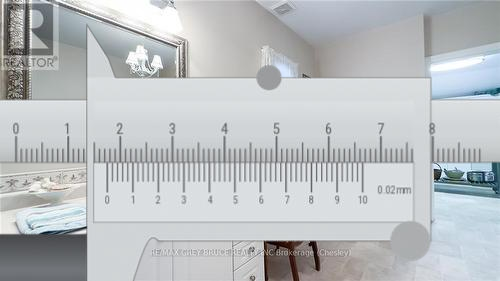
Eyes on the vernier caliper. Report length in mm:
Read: 17.5 mm
